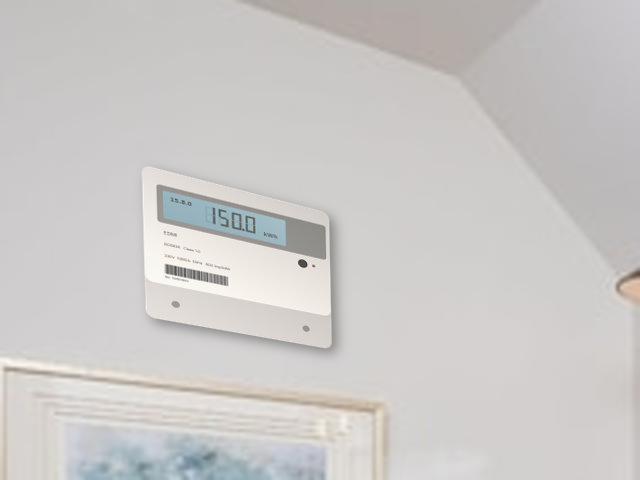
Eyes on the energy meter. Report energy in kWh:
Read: 150.0 kWh
